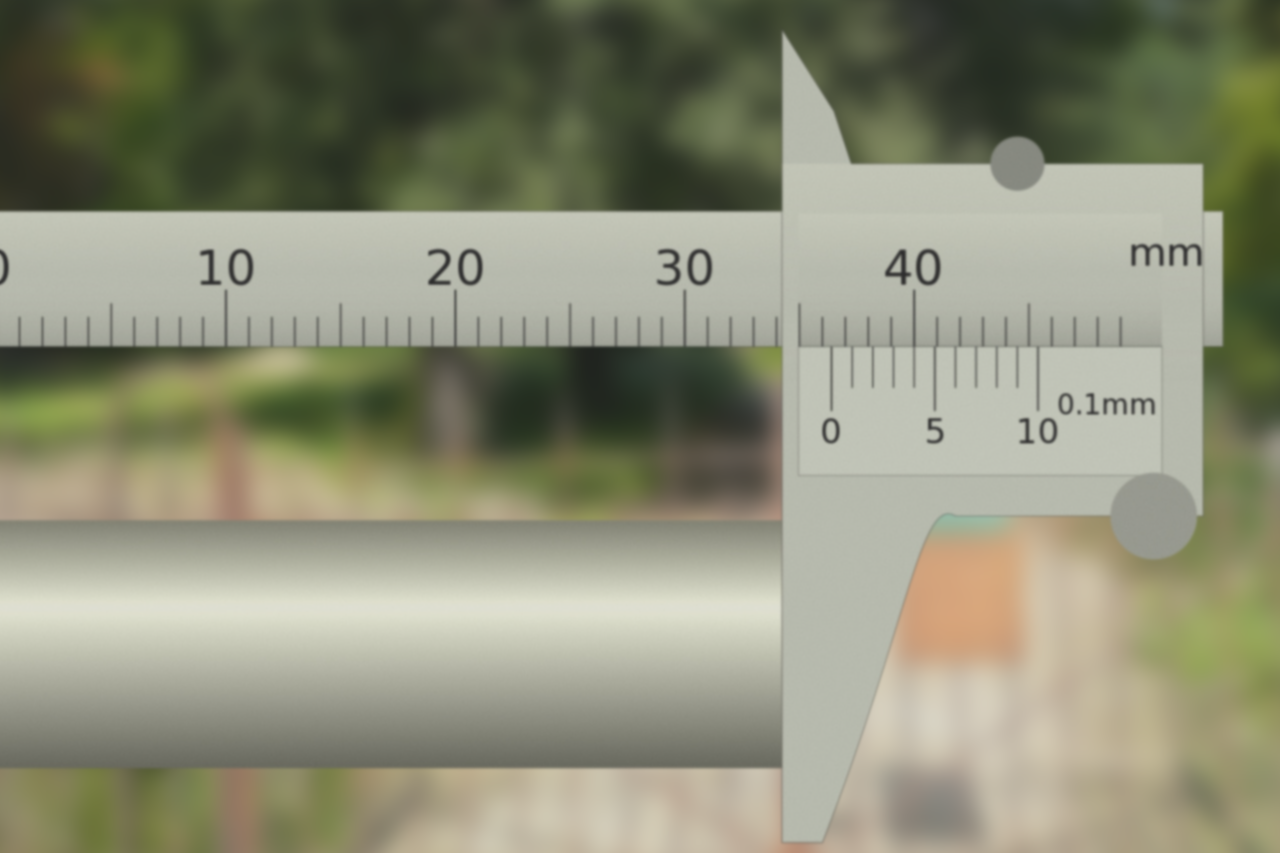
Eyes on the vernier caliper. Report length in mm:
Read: 36.4 mm
